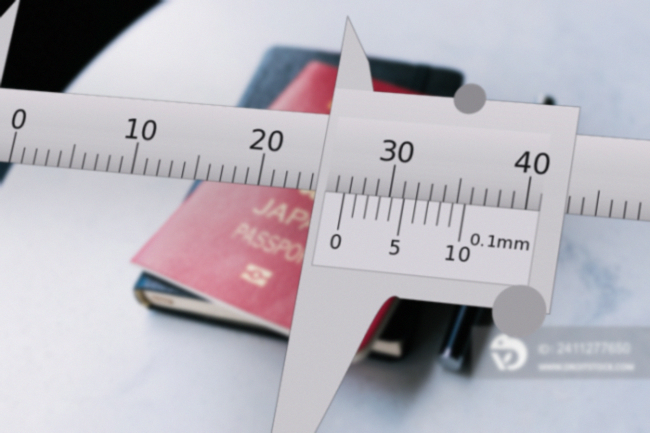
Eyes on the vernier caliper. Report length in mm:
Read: 26.6 mm
